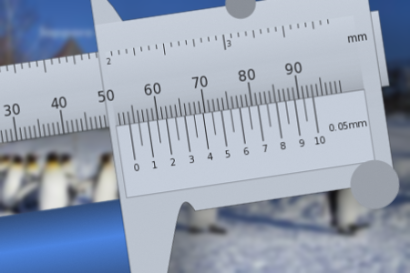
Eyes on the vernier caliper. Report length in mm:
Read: 54.0 mm
